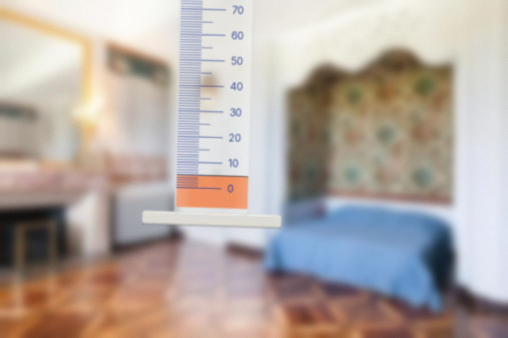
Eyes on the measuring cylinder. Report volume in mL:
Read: 5 mL
